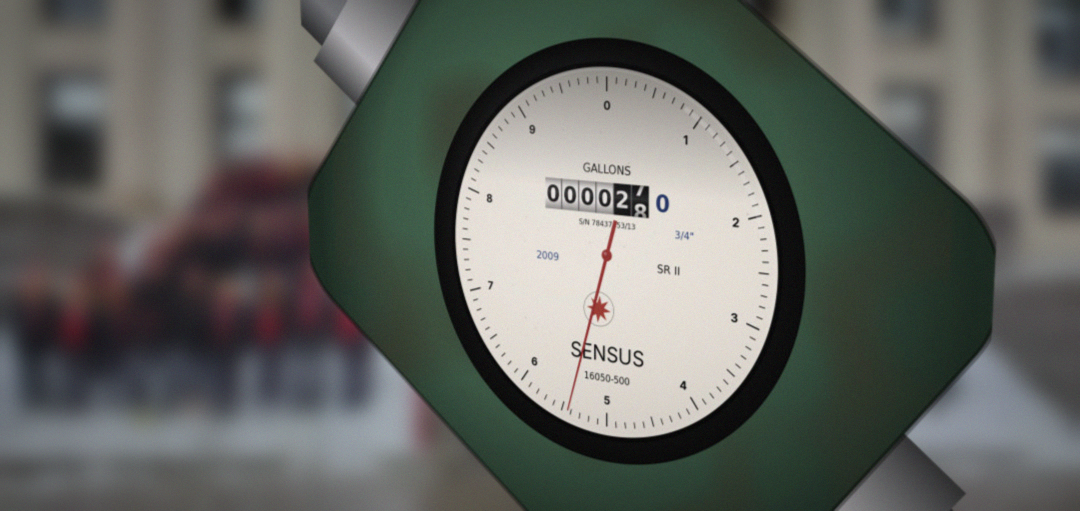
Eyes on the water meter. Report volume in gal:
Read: 275.4 gal
